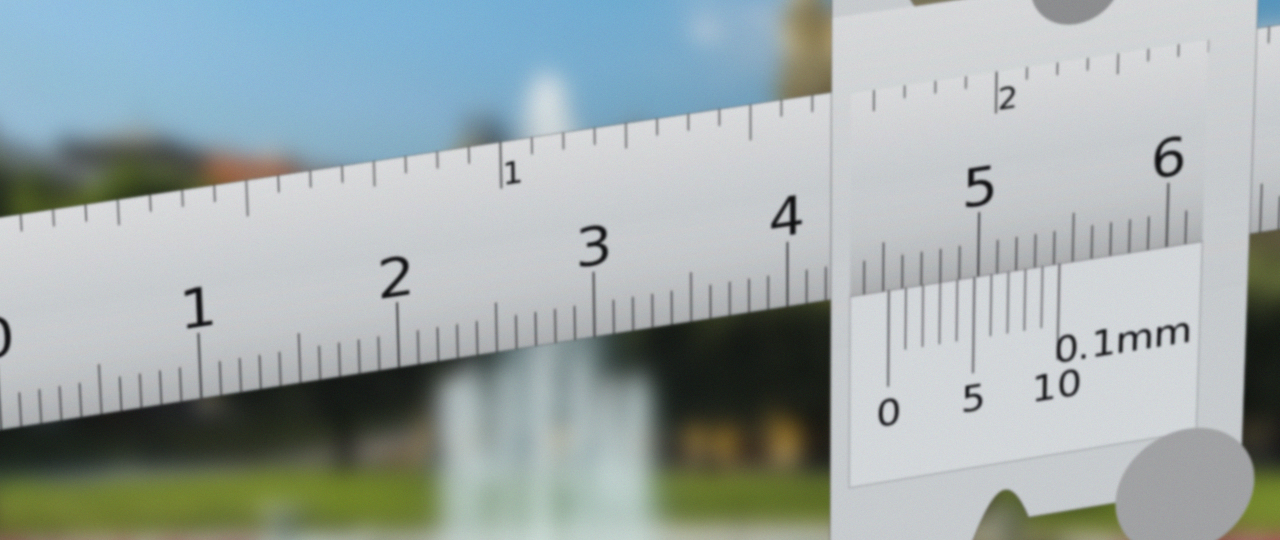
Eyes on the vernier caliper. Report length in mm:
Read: 45.3 mm
